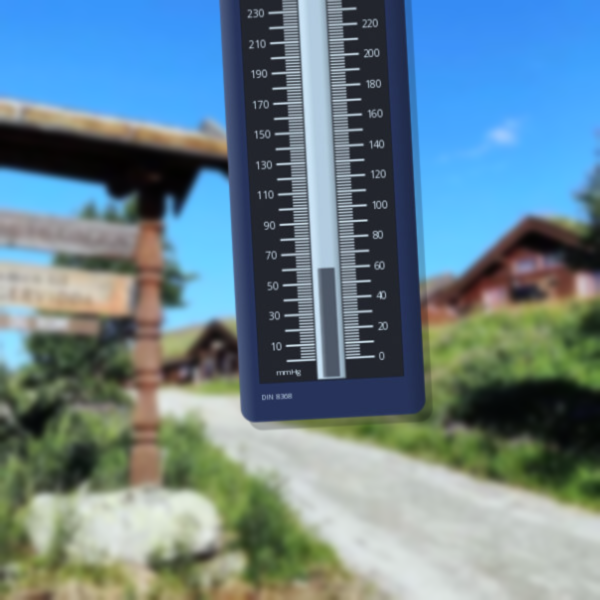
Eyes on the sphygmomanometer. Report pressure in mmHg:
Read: 60 mmHg
